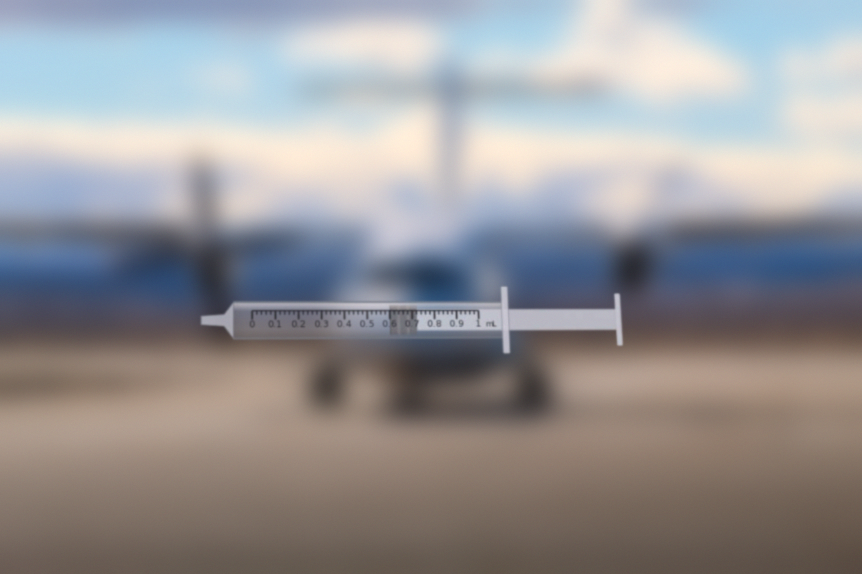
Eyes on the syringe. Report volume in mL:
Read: 0.6 mL
